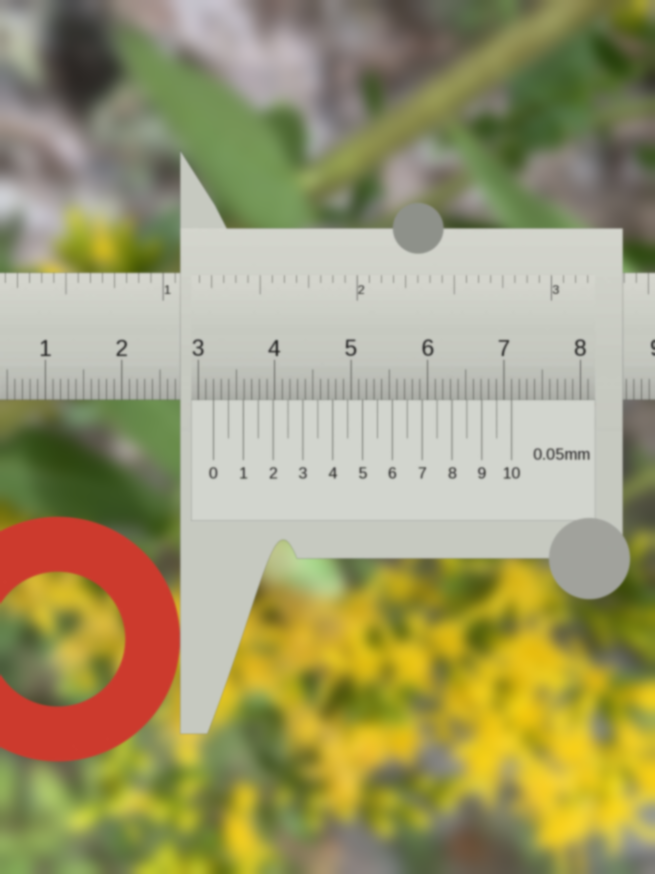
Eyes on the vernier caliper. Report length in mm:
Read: 32.0 mm
